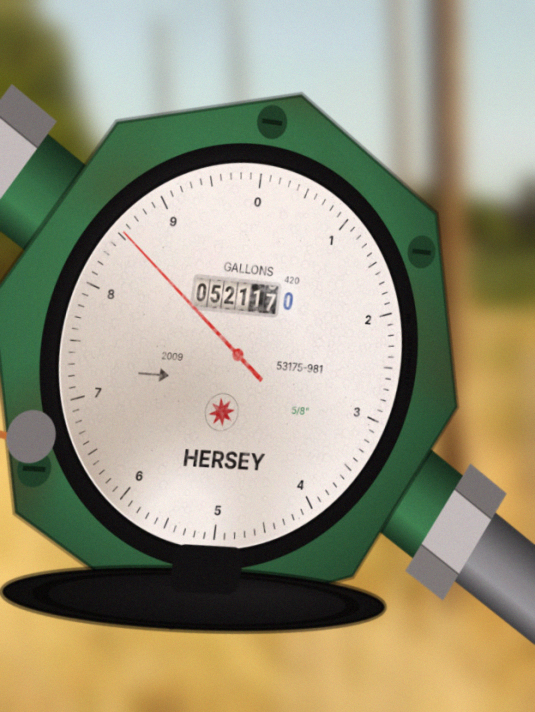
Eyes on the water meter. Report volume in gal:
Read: 521168.5 gal
